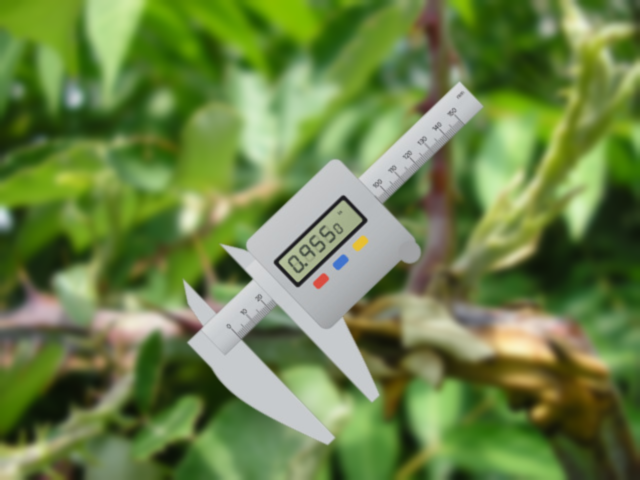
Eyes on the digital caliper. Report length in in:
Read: 0.9550 in
